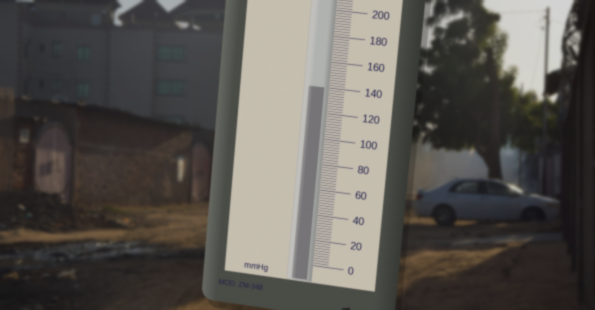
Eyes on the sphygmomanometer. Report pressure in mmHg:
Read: 140 mmHg
